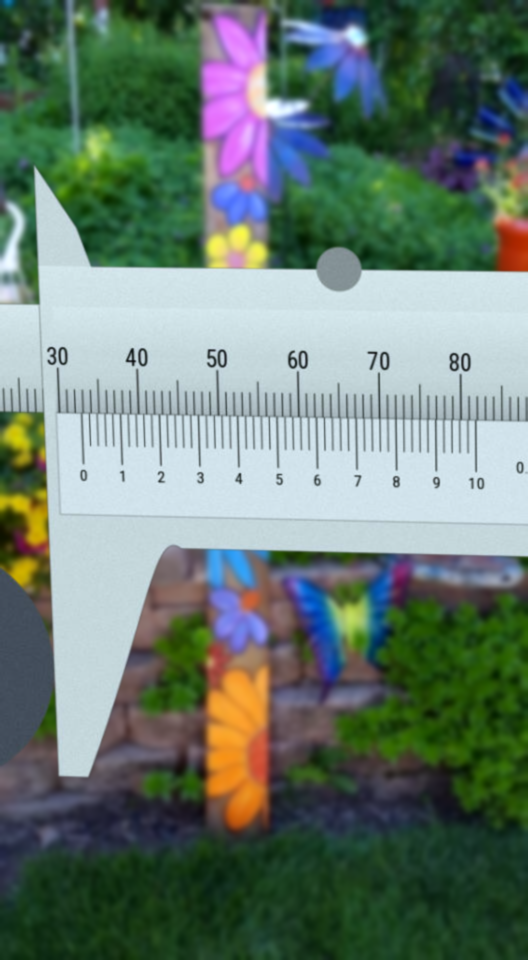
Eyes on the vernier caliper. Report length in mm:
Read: 32.8 mm
